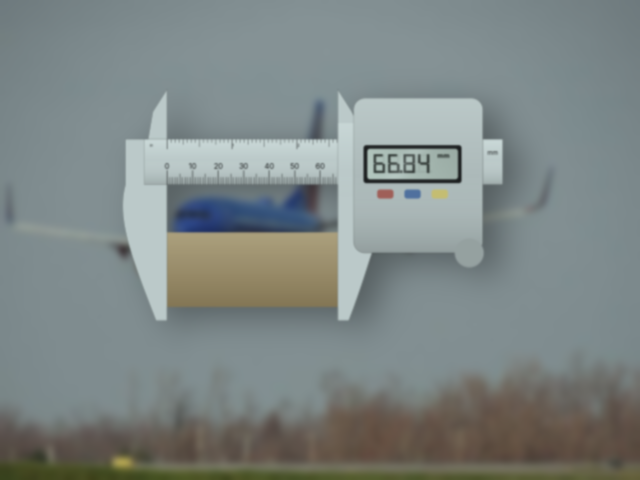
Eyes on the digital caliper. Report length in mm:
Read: 66.84 mm
